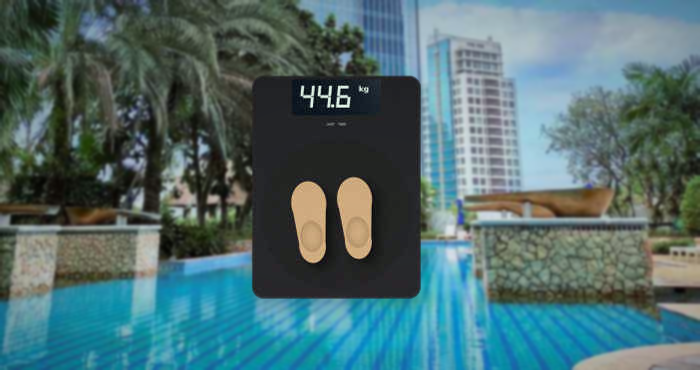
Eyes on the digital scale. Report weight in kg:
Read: 44.6 kg
